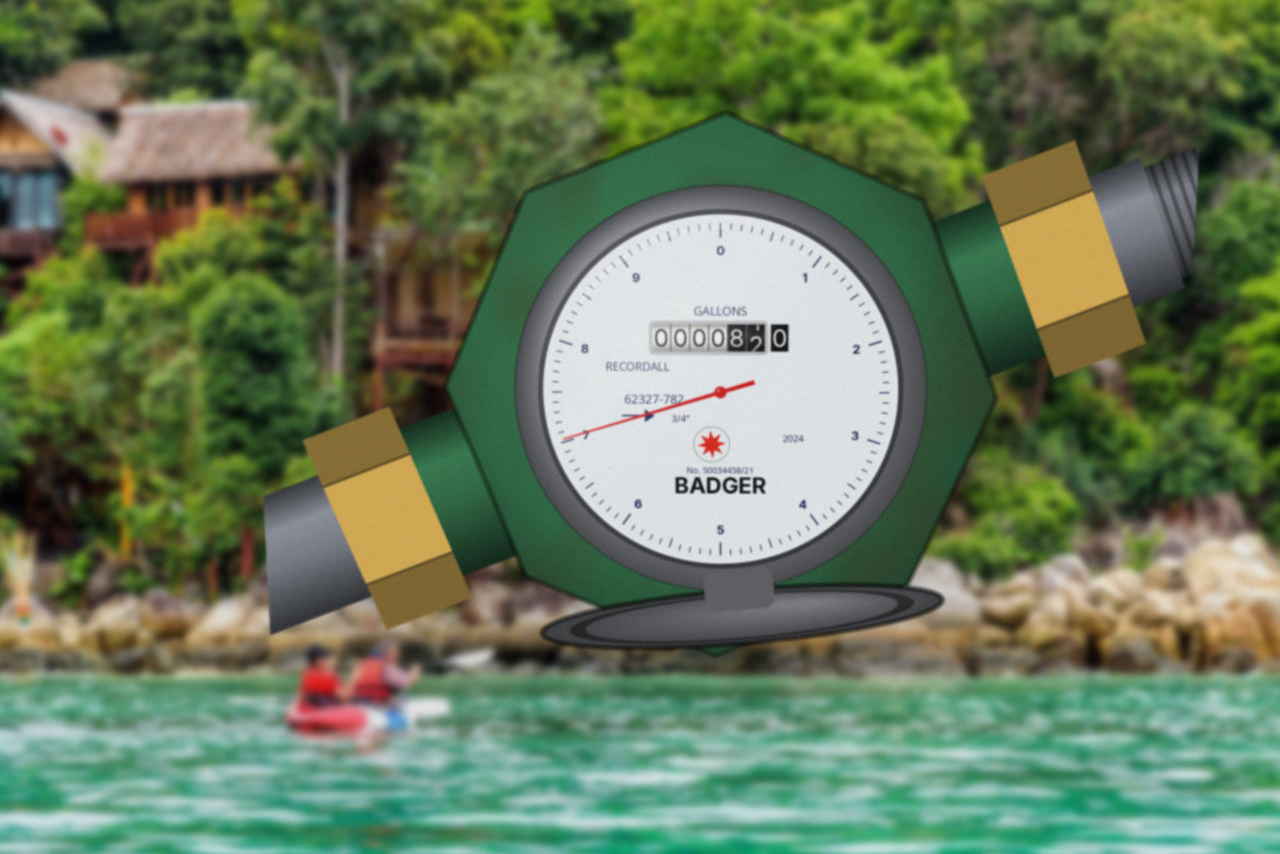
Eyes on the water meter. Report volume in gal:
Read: 817.0 gal
